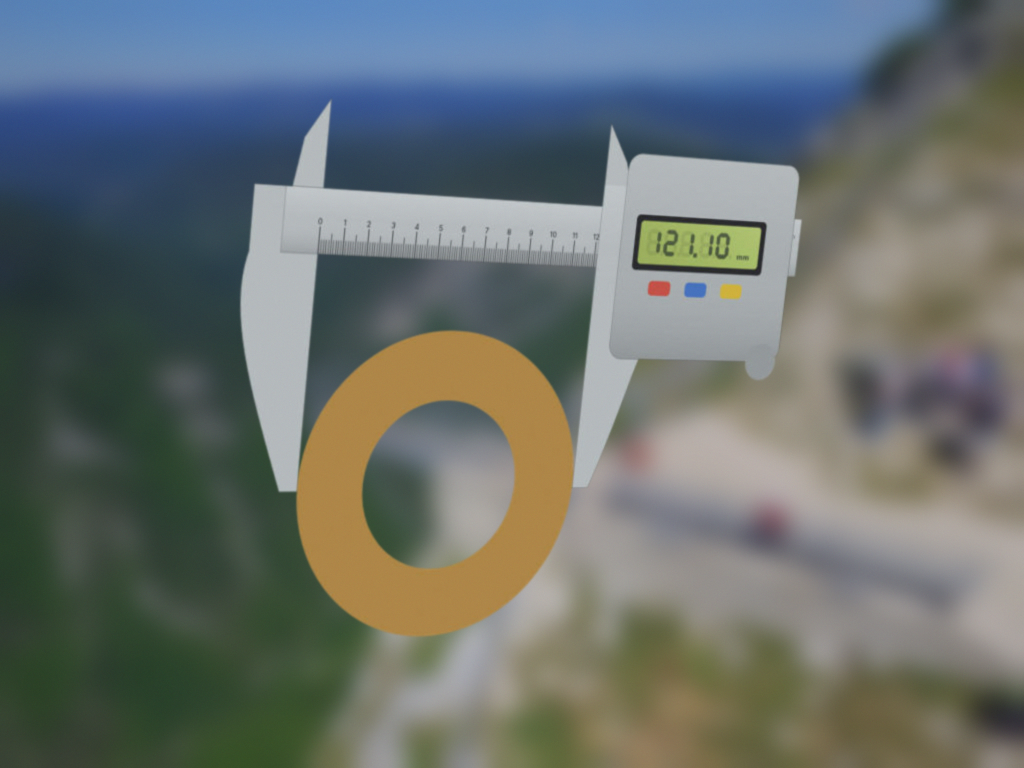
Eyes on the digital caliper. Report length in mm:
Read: 121.10 mm
